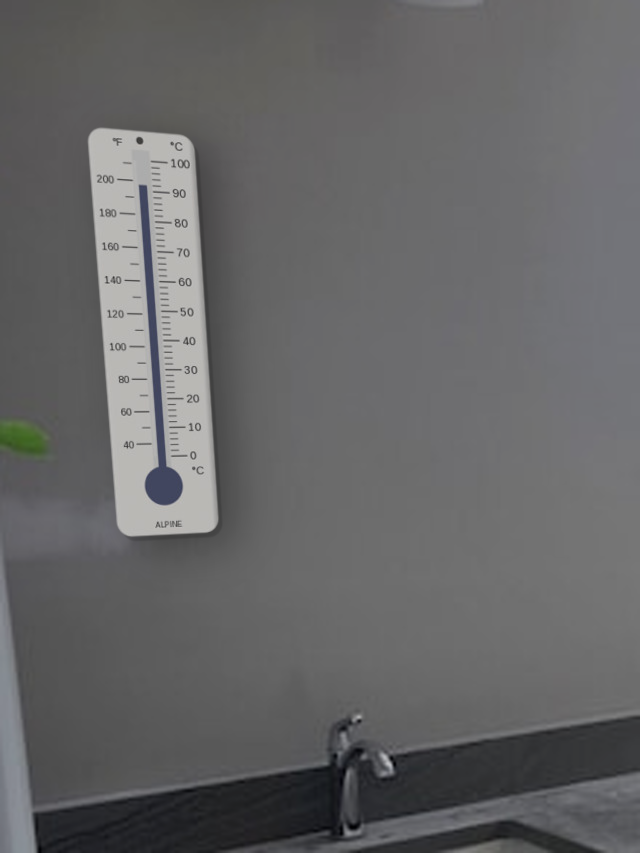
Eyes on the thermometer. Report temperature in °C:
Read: 92 °C
